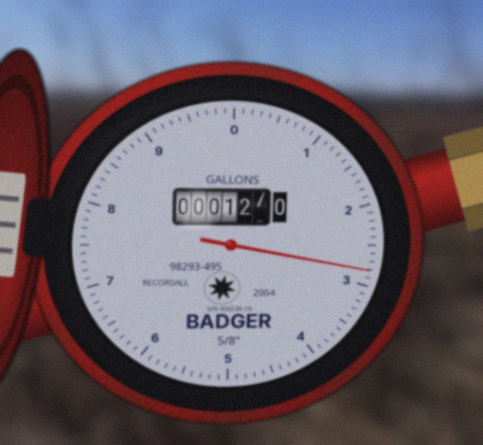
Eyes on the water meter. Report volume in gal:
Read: 1272.8 gal
